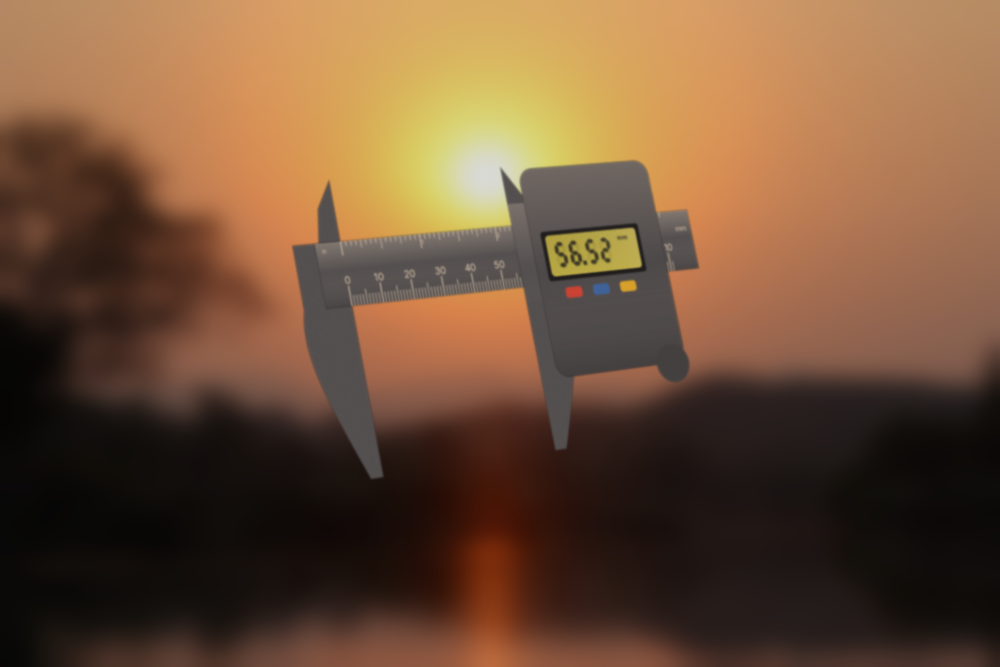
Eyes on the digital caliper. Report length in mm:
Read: 56.52 mm
